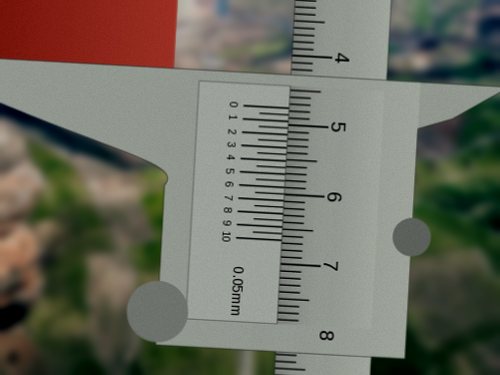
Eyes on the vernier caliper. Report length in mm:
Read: 47.6 mm
